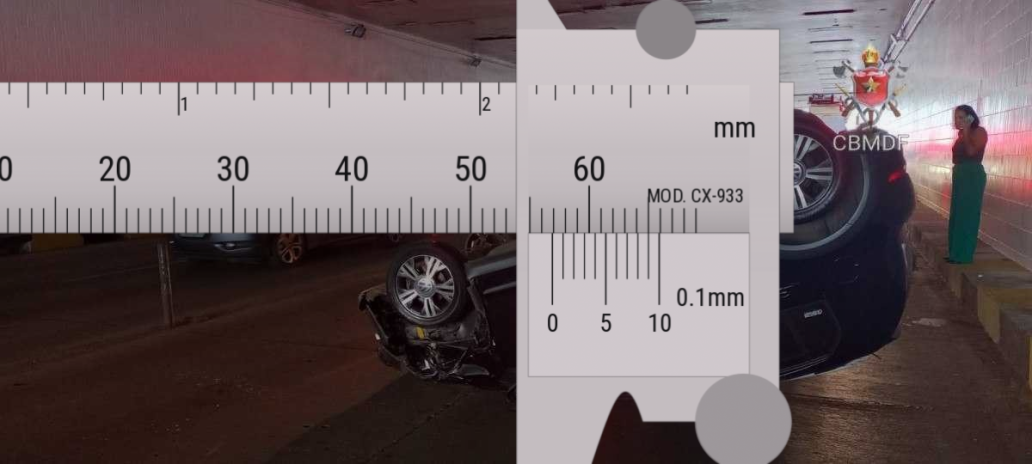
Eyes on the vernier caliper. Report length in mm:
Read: 56.9 mm
